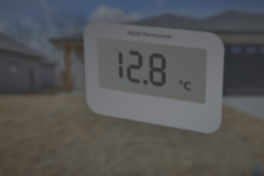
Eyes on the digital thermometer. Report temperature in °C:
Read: 12.8 °C
